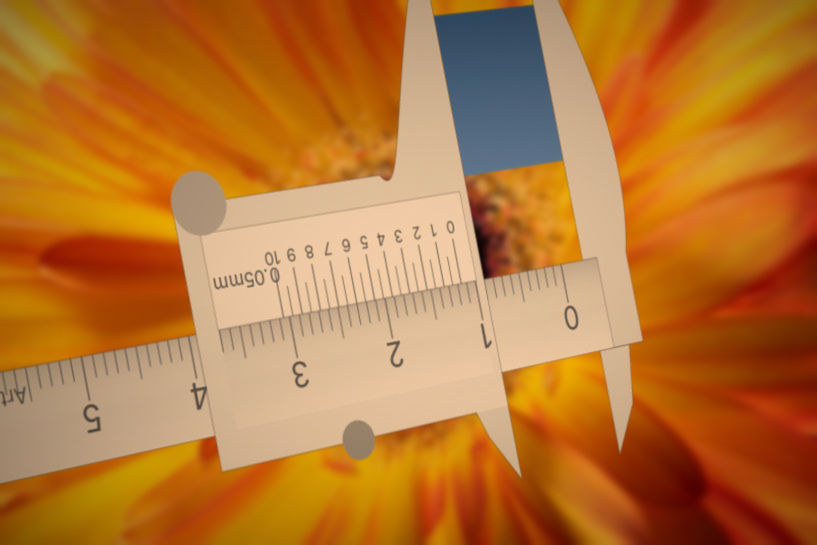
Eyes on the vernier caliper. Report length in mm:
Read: 11.6 mm
